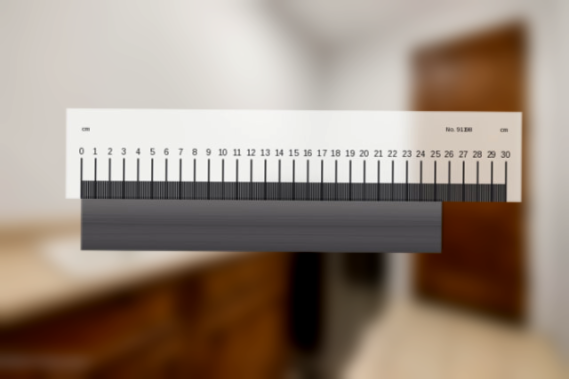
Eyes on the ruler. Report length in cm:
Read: 25.5 cm
